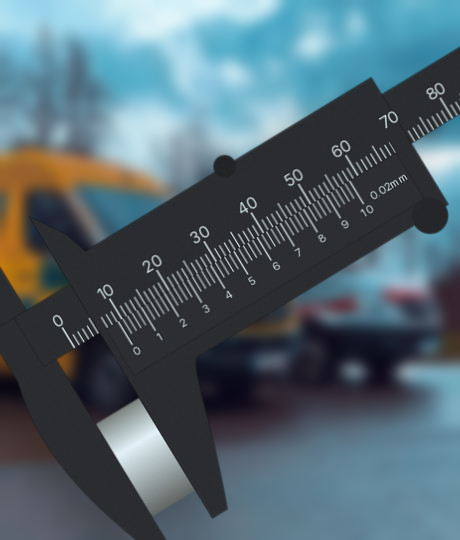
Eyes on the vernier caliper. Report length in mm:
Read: 9.2 mm
